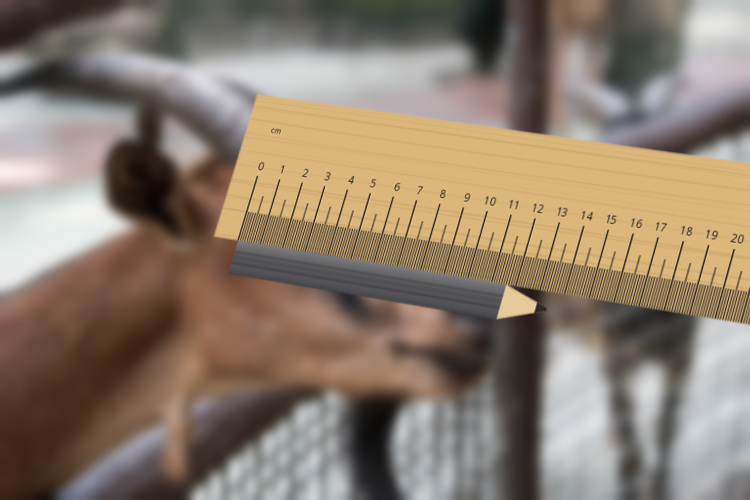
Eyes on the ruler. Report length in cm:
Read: 13.5 cm
